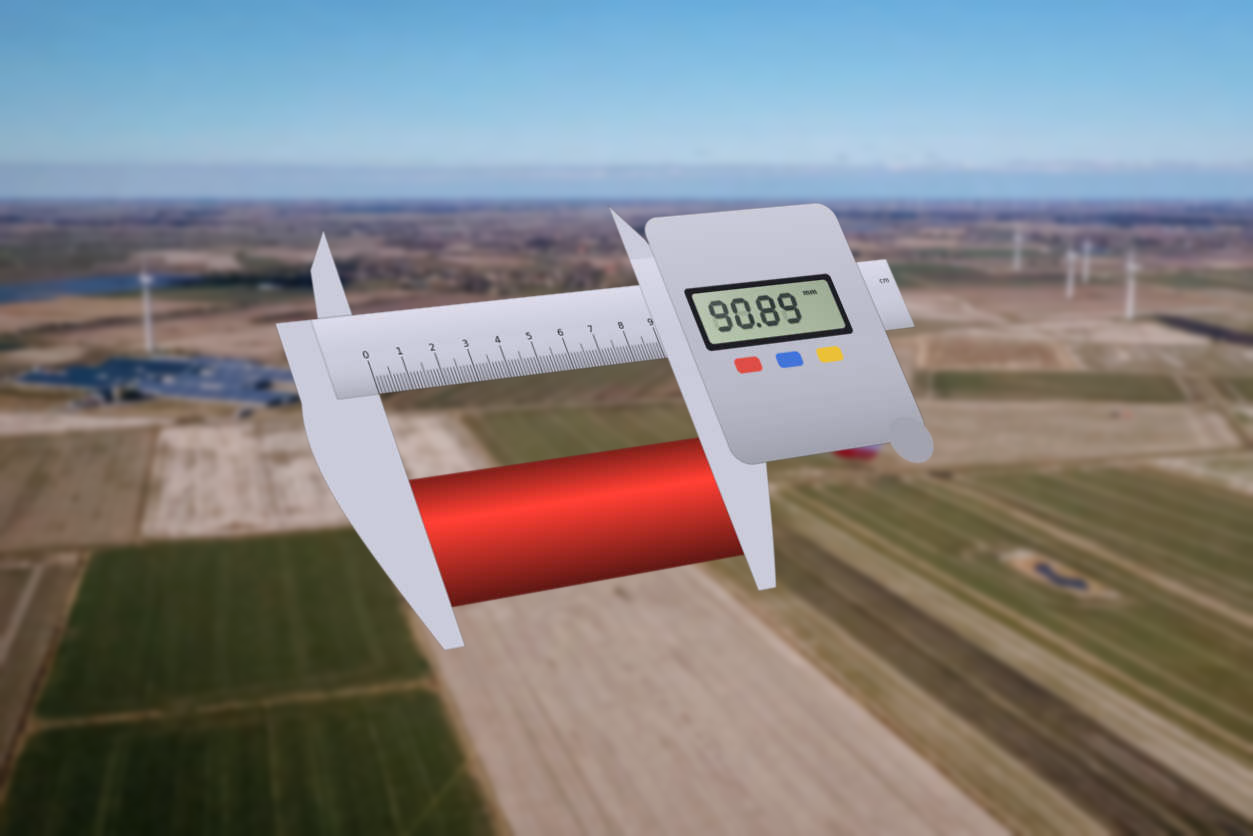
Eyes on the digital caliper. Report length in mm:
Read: 90.89 mm
